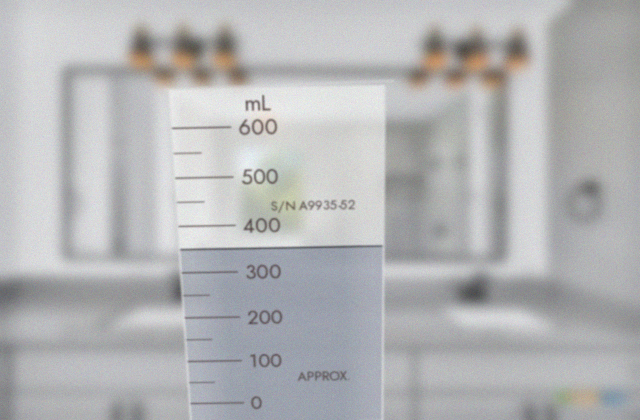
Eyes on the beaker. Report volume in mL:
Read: 350 mL
